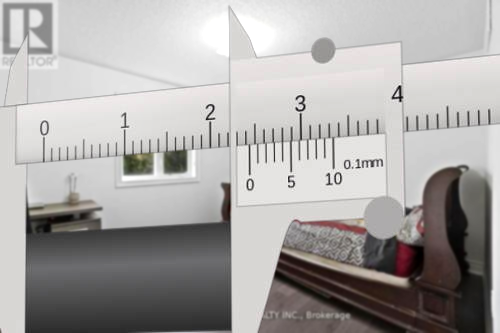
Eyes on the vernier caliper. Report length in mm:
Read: 24.4 mm
